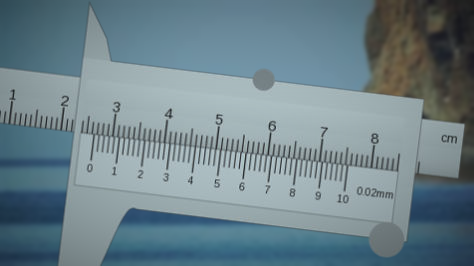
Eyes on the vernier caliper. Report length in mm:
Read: 26.4 mm
